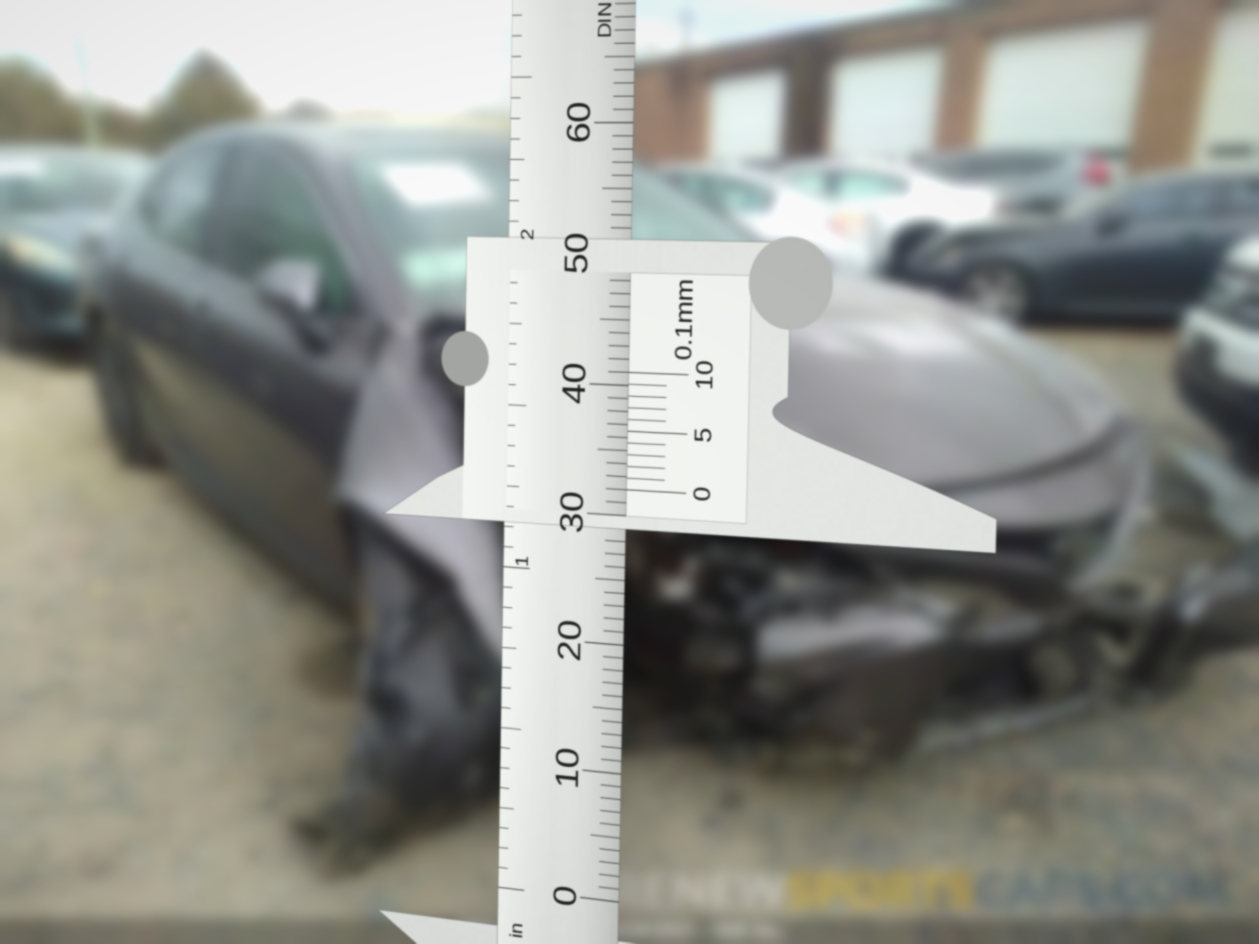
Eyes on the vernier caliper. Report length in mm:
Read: 32.0 mm
